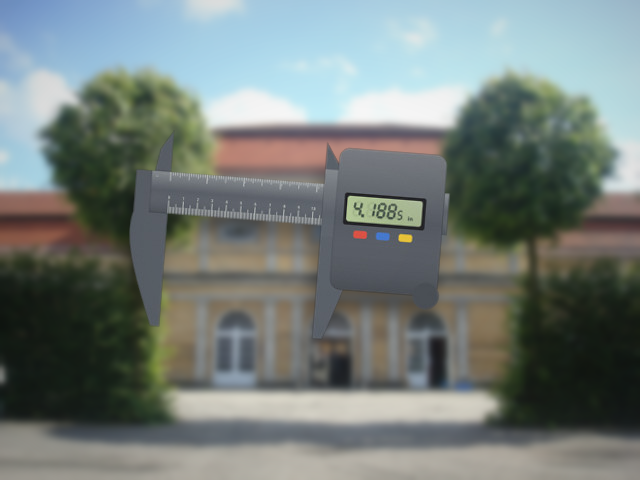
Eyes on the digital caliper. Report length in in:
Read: 4.1885 in
